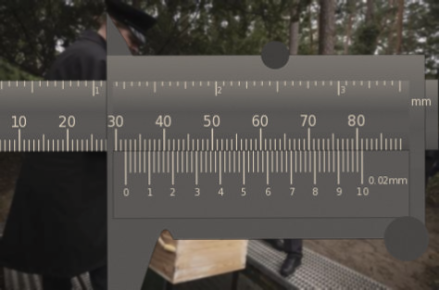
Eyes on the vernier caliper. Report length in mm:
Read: 32.0 mm
